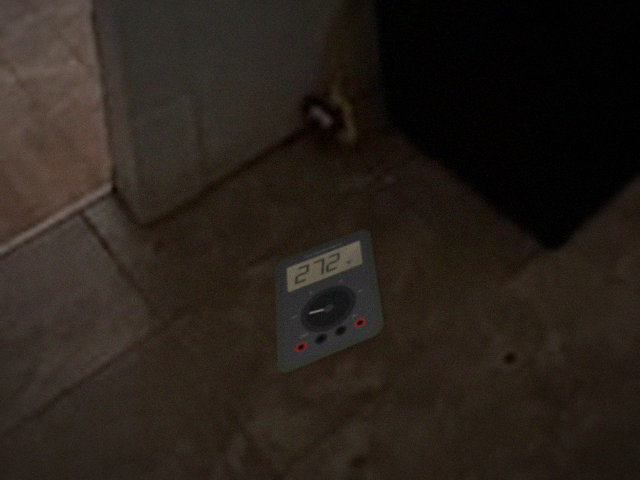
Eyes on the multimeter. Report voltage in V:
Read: 272 V
